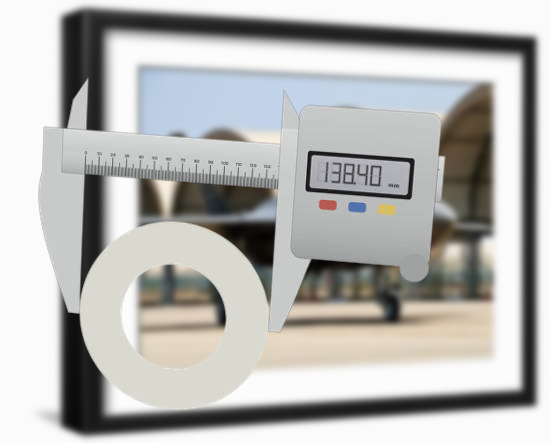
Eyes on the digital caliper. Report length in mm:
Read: 138.40 mm
